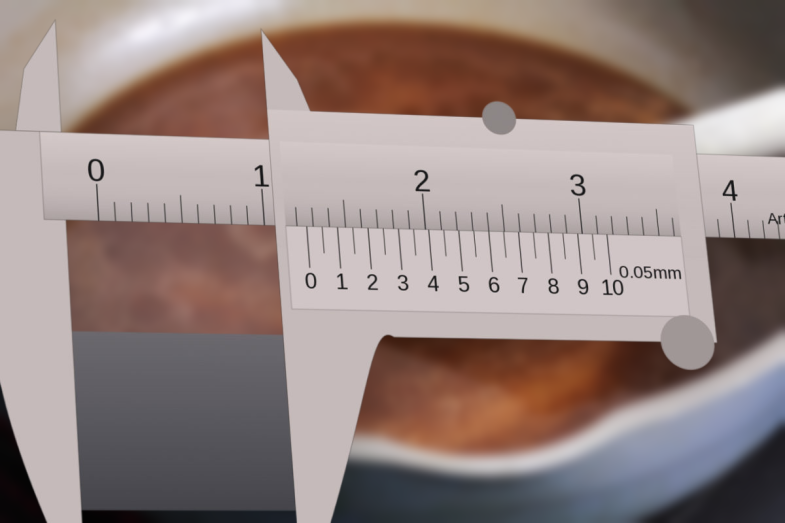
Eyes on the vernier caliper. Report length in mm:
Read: 12.6 mm
